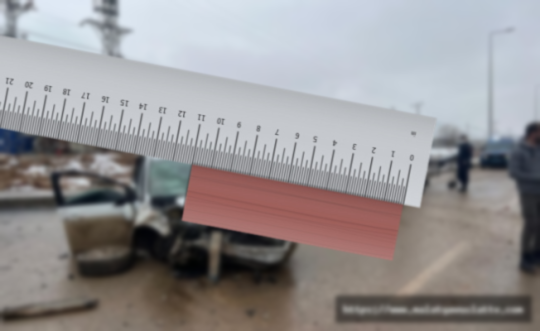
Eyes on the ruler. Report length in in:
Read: 11 in
